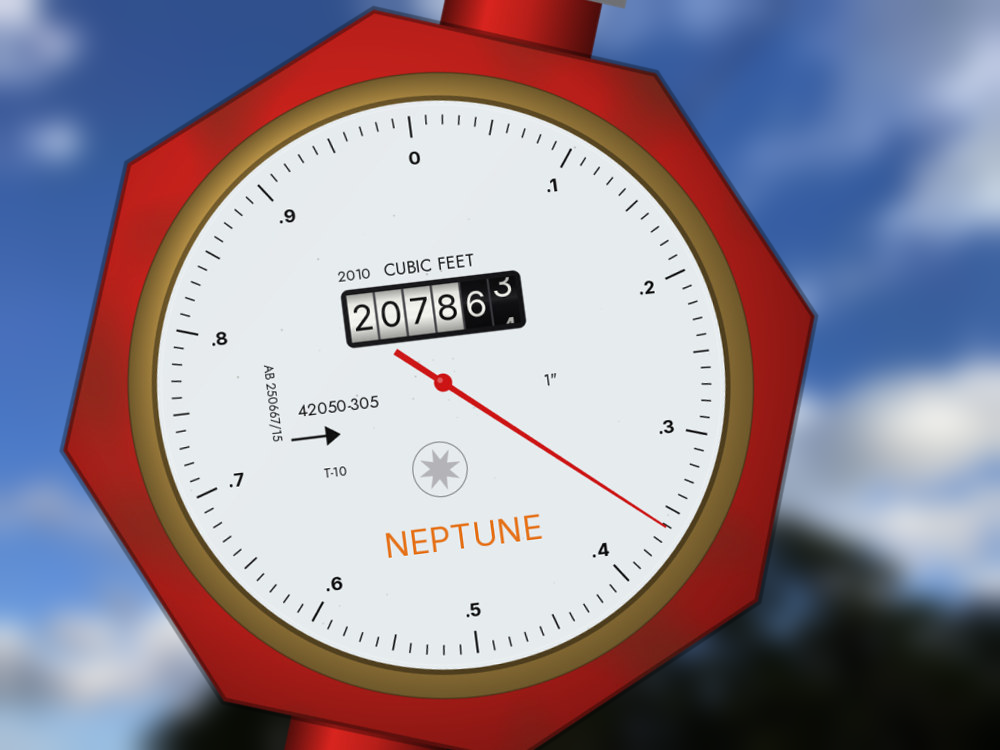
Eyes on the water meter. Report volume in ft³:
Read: 207863.36 ft³
